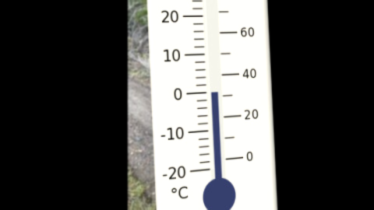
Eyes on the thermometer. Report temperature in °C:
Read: 0 °C
